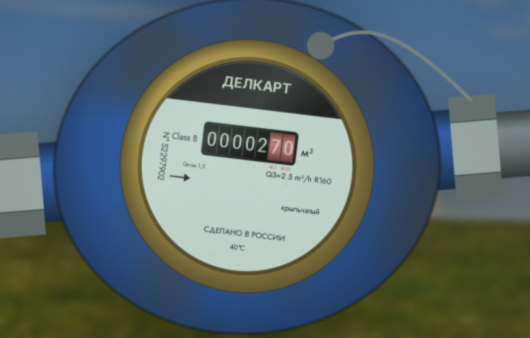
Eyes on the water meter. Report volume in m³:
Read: 2.70 m³
